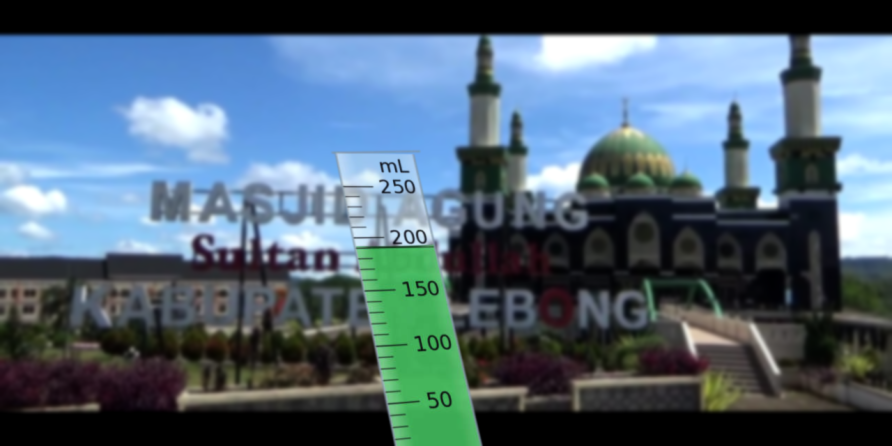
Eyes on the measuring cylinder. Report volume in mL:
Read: 190 mL
